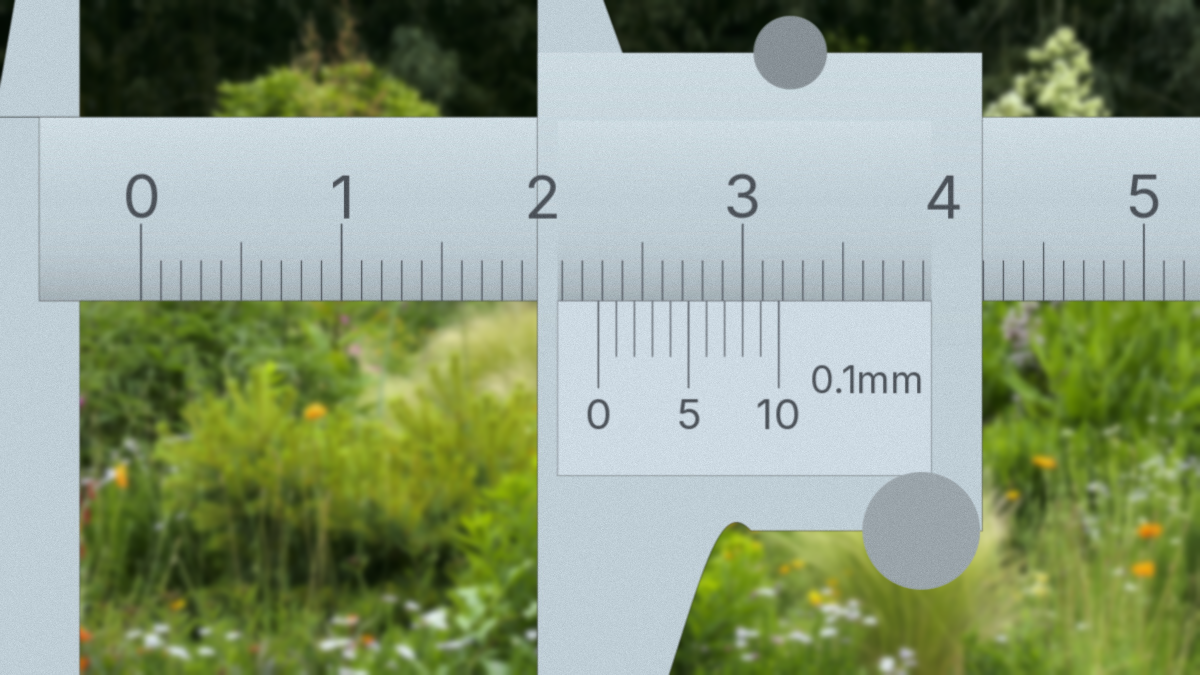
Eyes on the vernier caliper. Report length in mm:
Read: 22.8 mm
